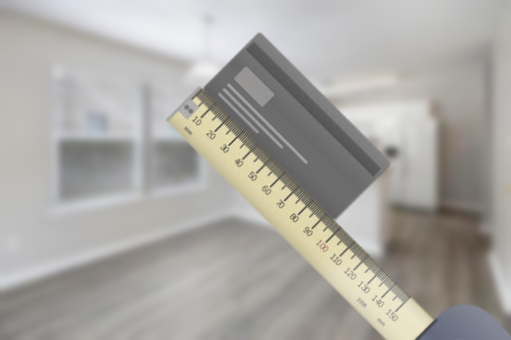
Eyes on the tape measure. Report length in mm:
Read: 95 mm
